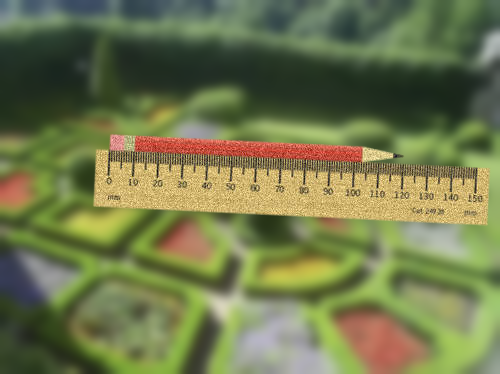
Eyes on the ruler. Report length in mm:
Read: 120 mm
